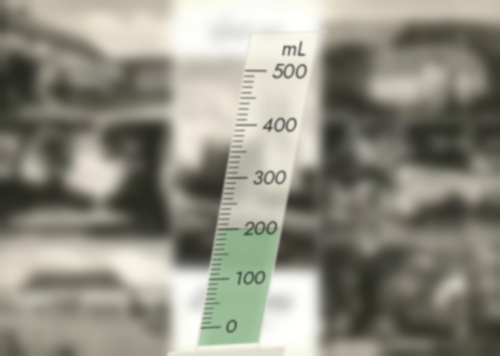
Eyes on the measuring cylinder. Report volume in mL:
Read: 200 mL
